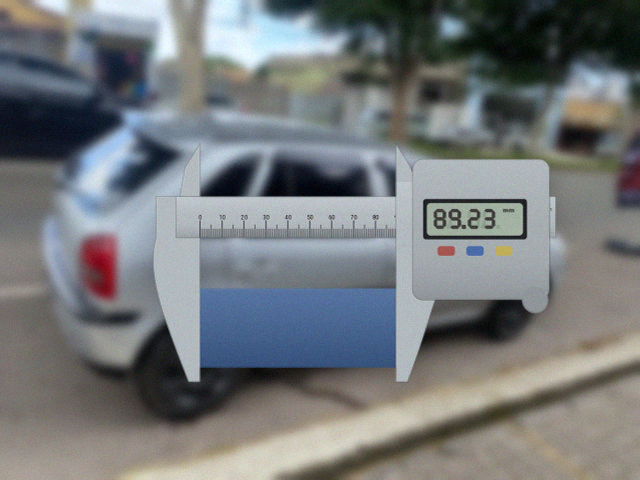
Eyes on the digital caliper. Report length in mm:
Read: 89.23 mm
